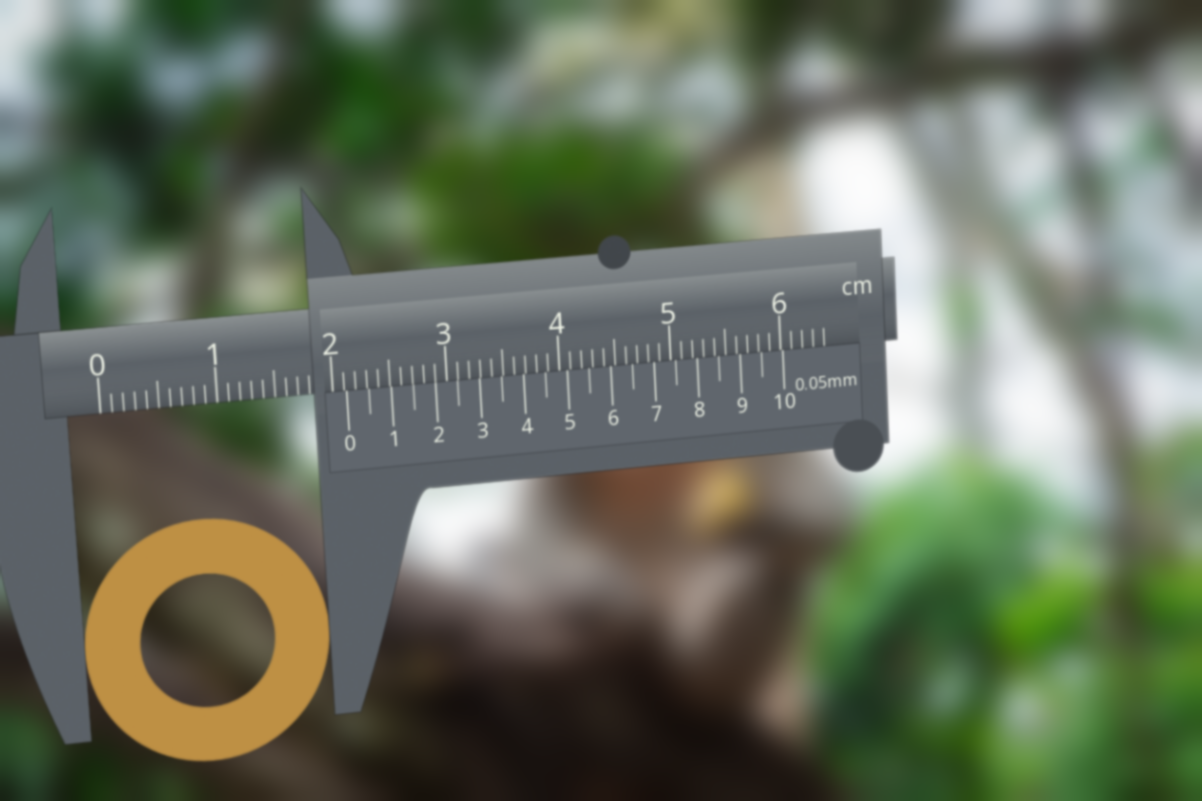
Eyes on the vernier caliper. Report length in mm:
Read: 21.2 mm
